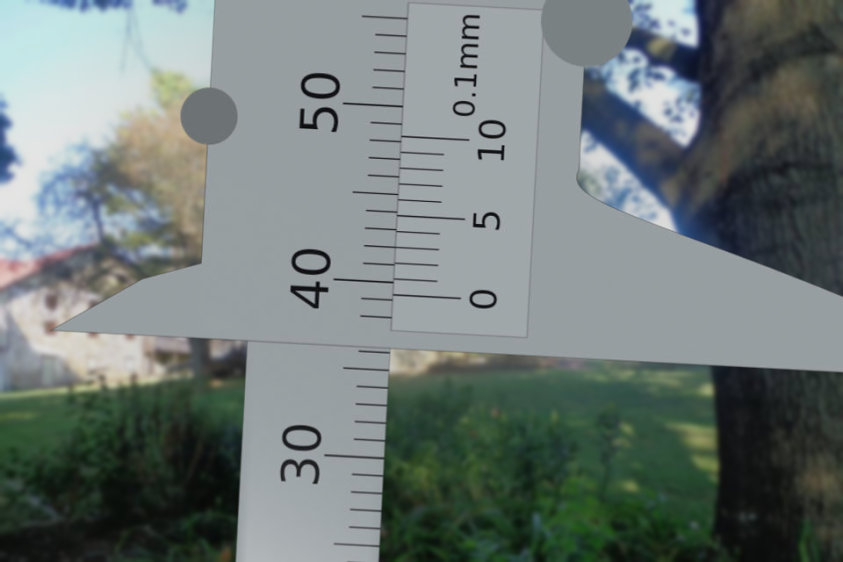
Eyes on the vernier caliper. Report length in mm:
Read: 39.3 mm
